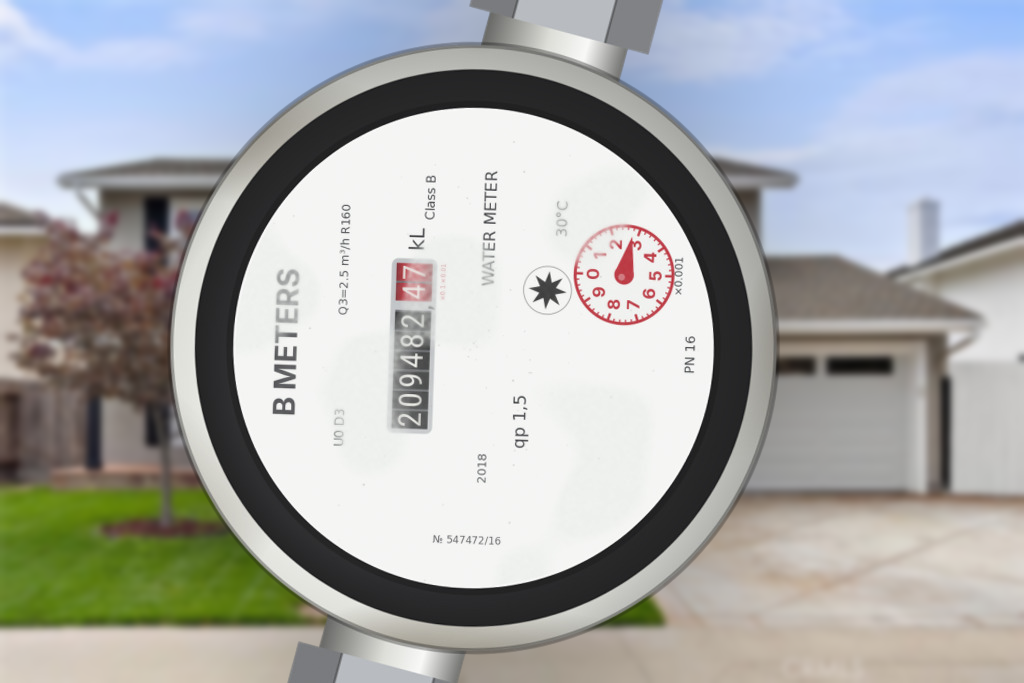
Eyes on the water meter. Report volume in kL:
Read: 209482.472 kL
